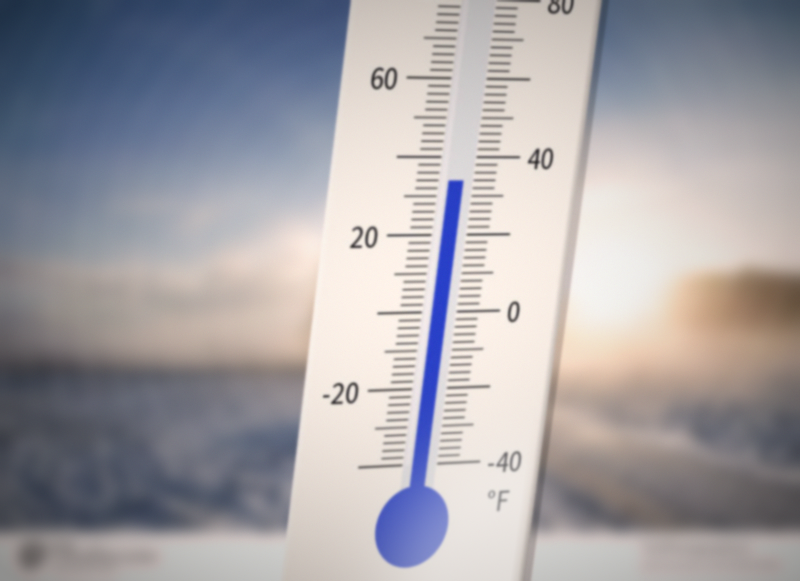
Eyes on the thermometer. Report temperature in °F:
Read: 34 °F
